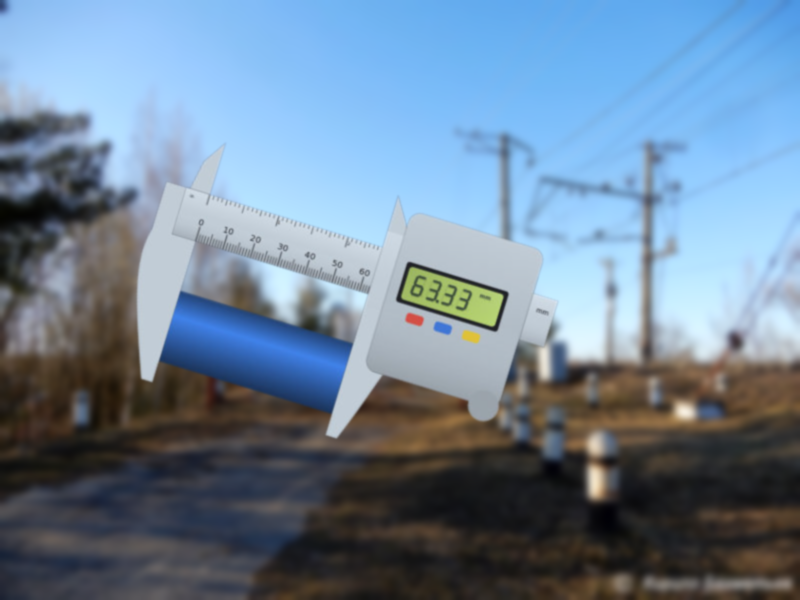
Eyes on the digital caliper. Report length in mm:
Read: 63.33 mm
